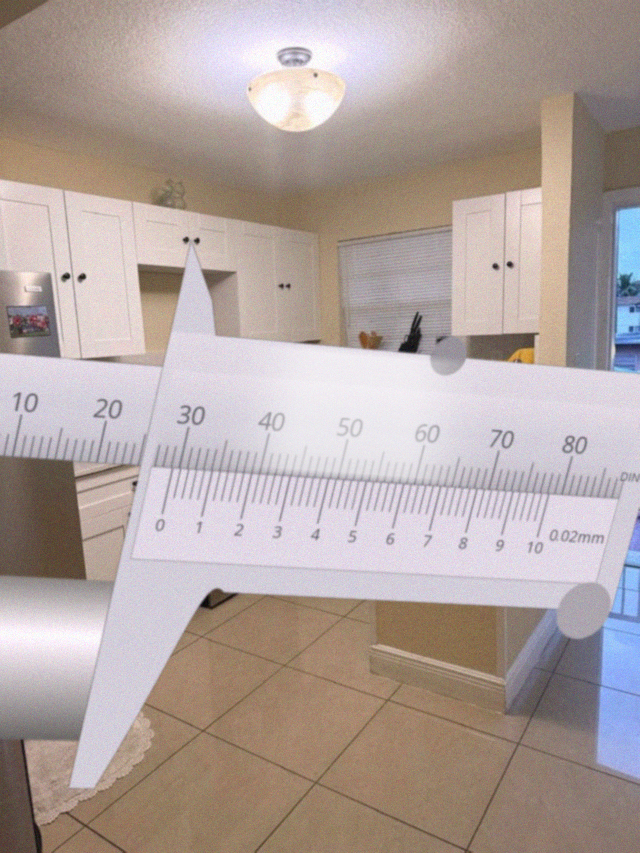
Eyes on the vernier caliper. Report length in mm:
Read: 29.2 mm
